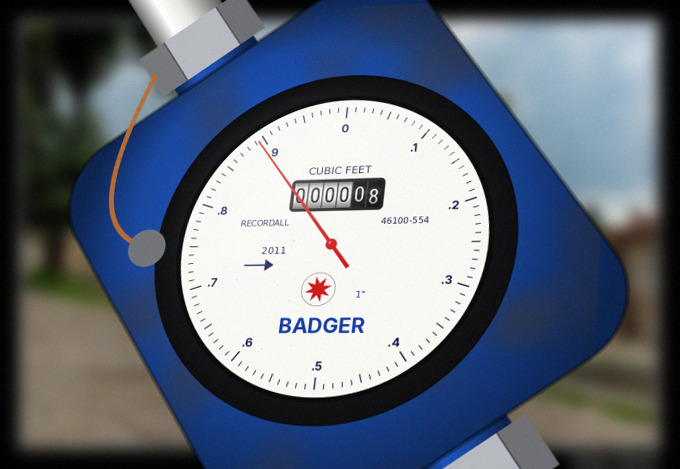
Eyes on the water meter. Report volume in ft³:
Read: 7.89 ft³
